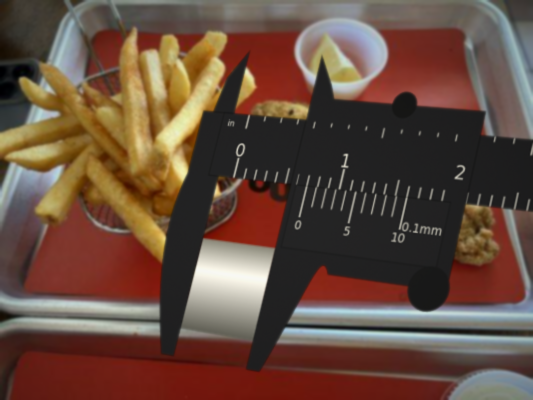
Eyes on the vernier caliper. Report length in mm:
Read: 7.0 mm
